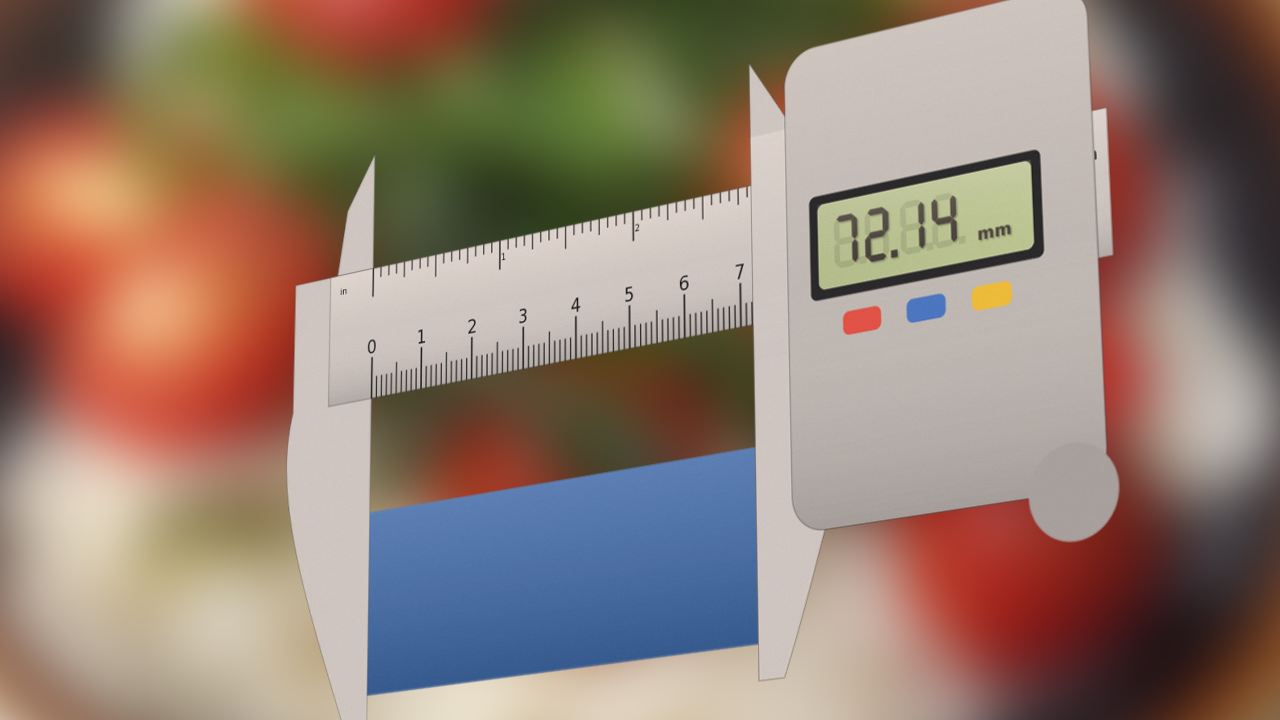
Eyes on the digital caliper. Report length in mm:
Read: 72.14 mm
